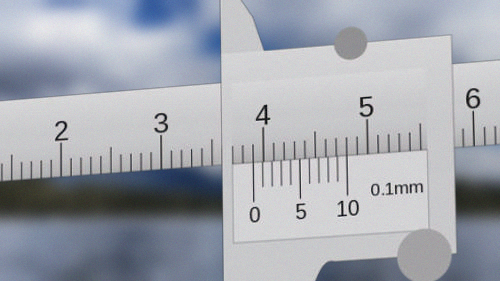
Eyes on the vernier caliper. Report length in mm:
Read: 39.0 mm
